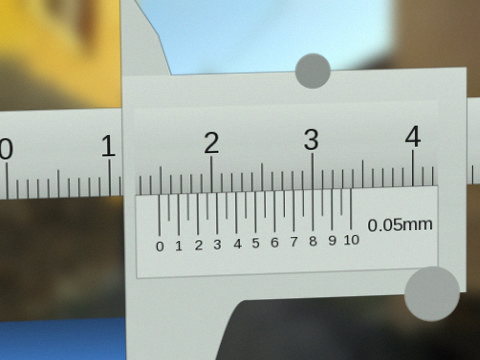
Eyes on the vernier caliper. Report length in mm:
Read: 14.8 mm
